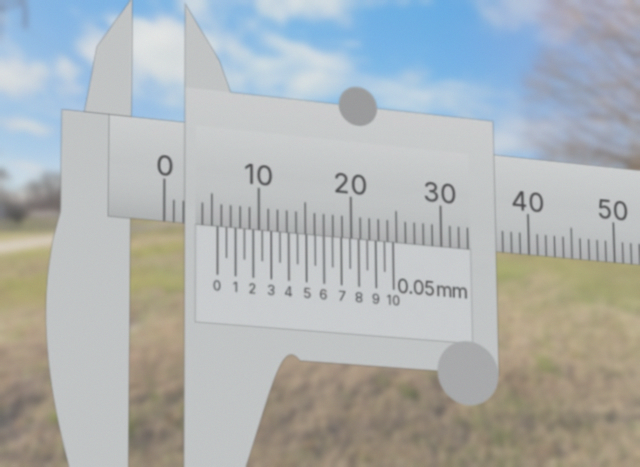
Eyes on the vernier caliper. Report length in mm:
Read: 5.6 mm
